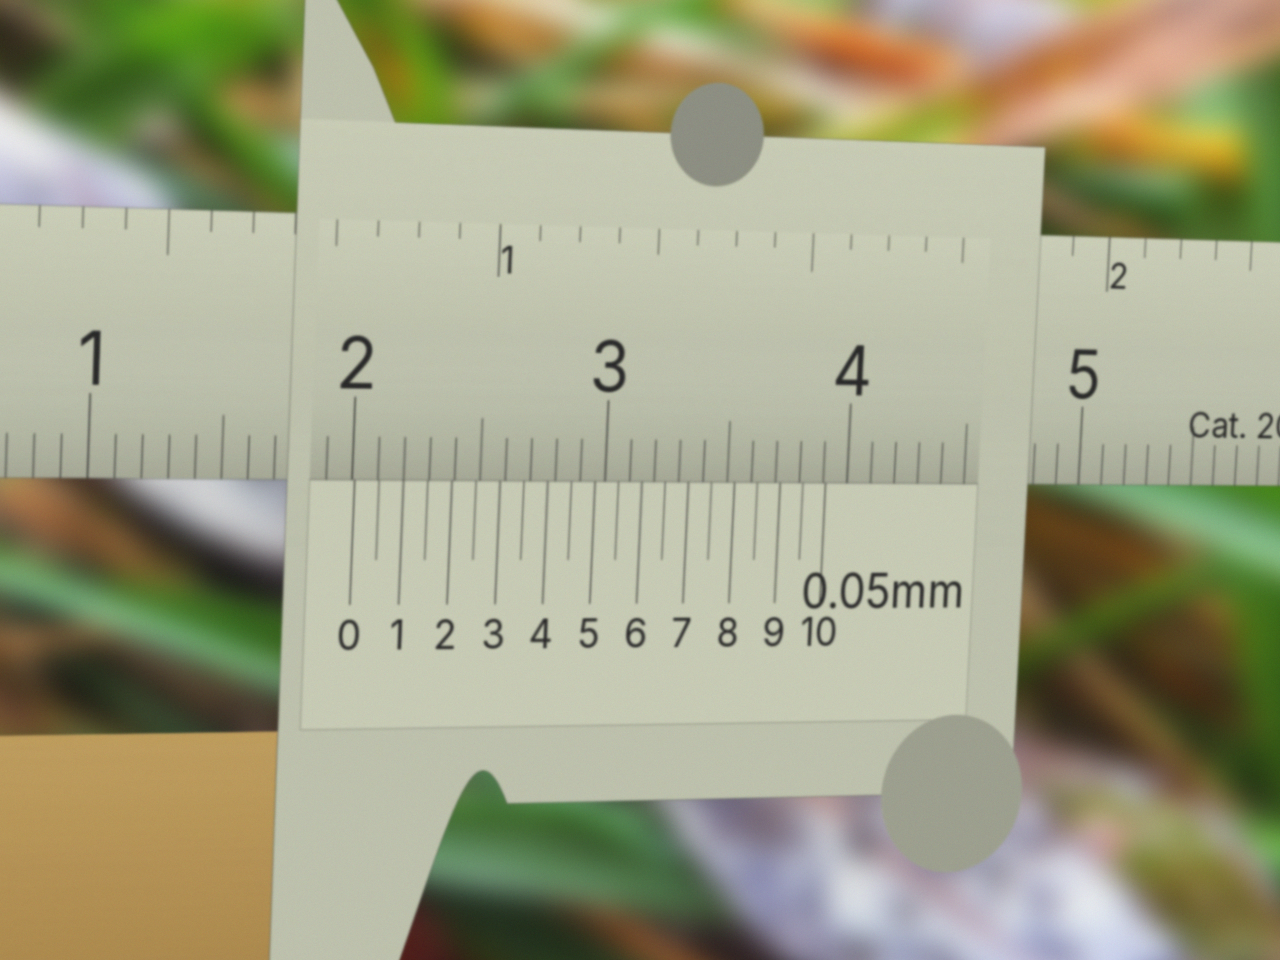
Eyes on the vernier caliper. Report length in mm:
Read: 20.1 mm
